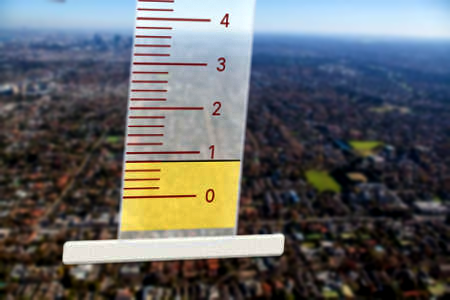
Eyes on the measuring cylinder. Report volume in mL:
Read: 0.8 mL
